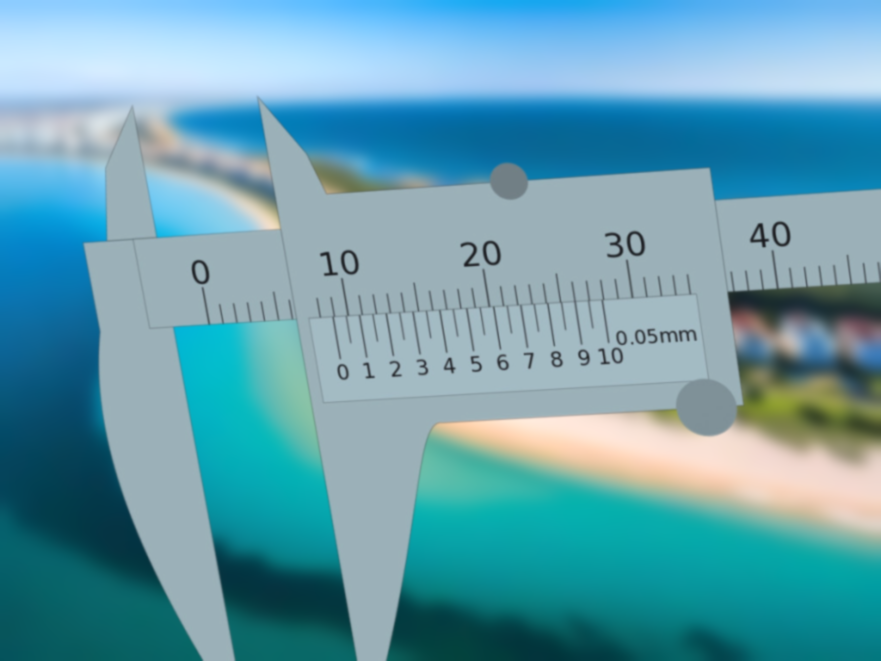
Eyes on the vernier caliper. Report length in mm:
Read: 8.9 mm
